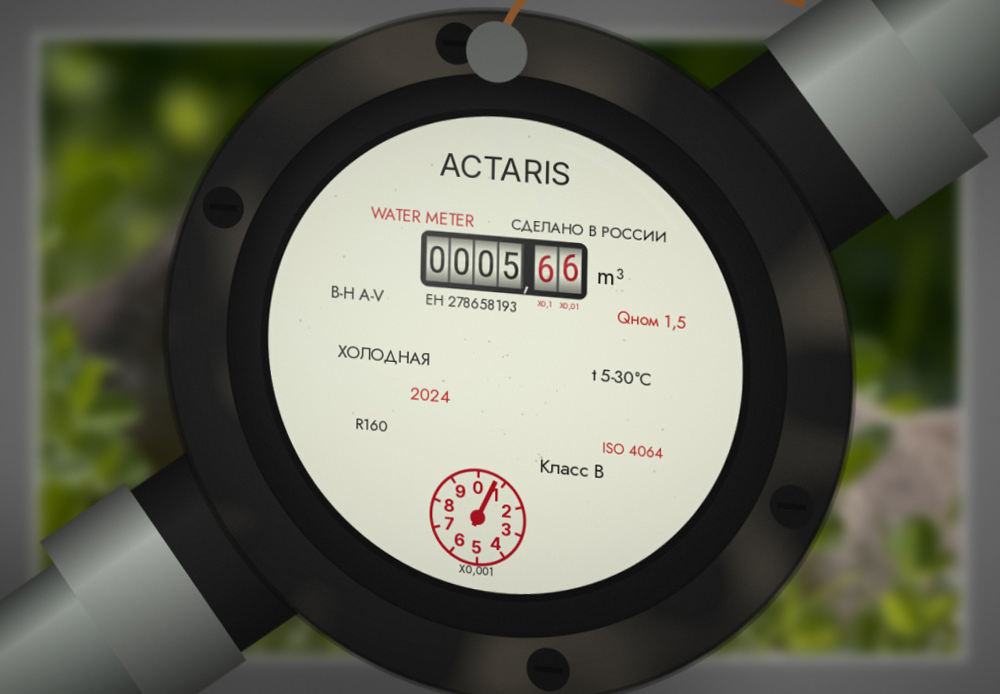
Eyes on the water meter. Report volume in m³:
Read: 5.660 m³
